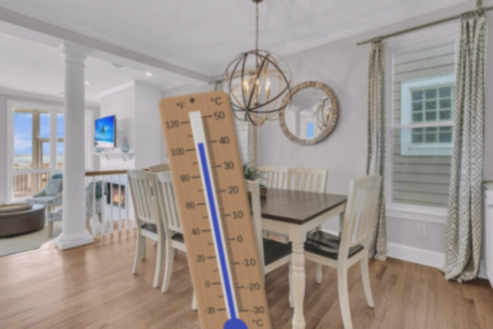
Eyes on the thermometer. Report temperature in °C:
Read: 40 °C
